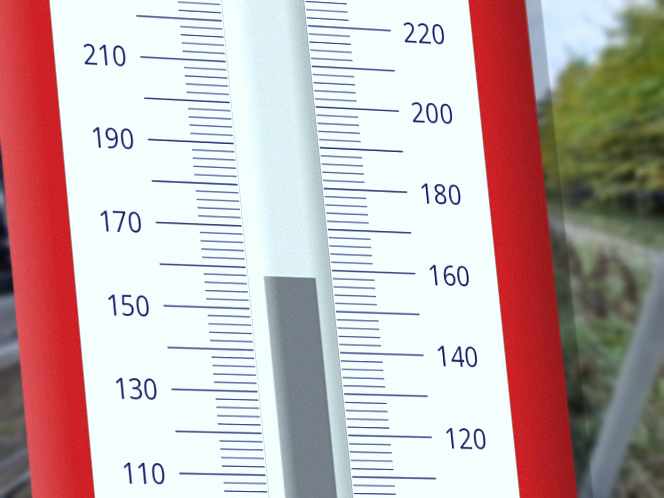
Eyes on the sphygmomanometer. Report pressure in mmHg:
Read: 158 mmHg
